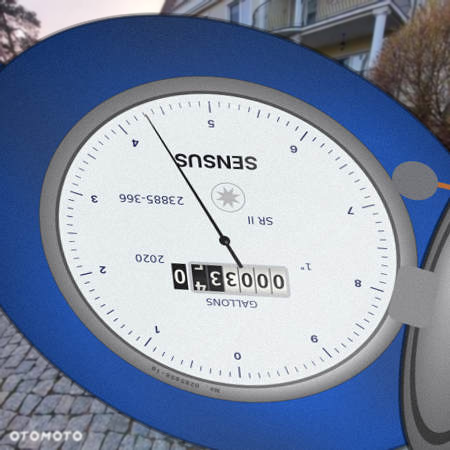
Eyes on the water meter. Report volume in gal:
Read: 3344.3 gal
